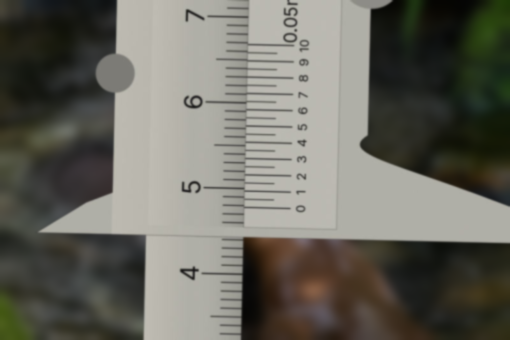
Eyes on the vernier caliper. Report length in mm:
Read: 47.8 mm
